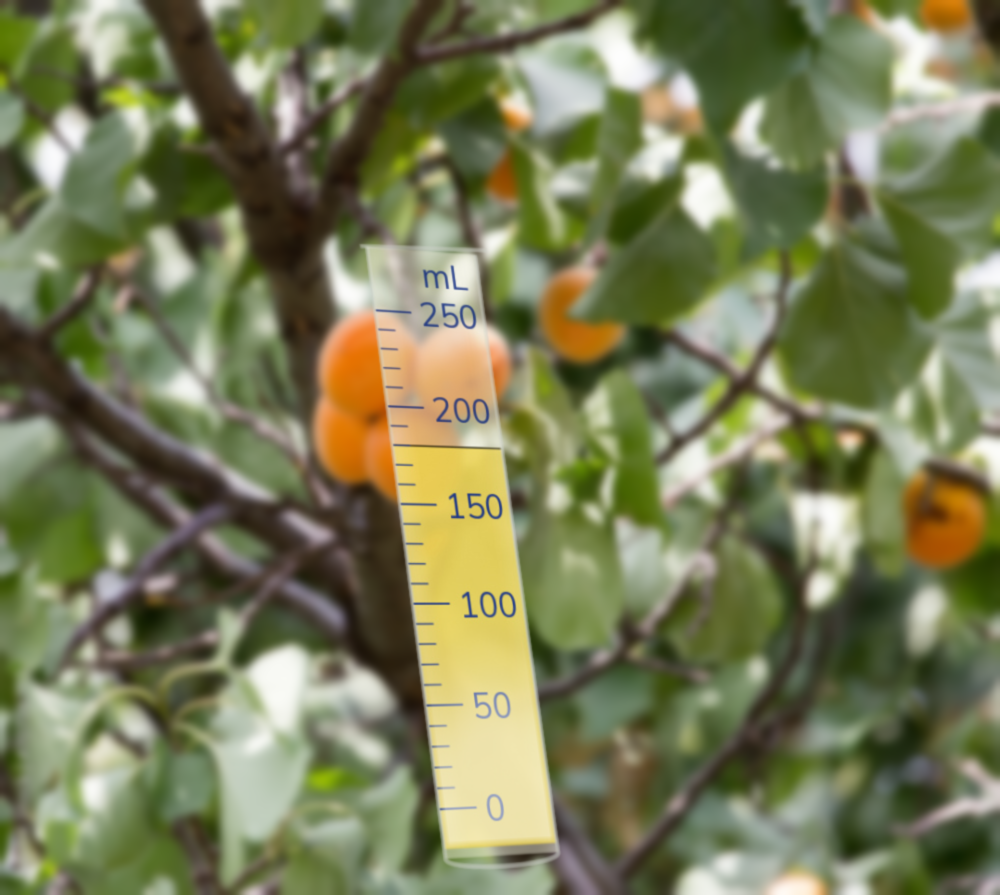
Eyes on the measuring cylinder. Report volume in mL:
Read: 180 mL
